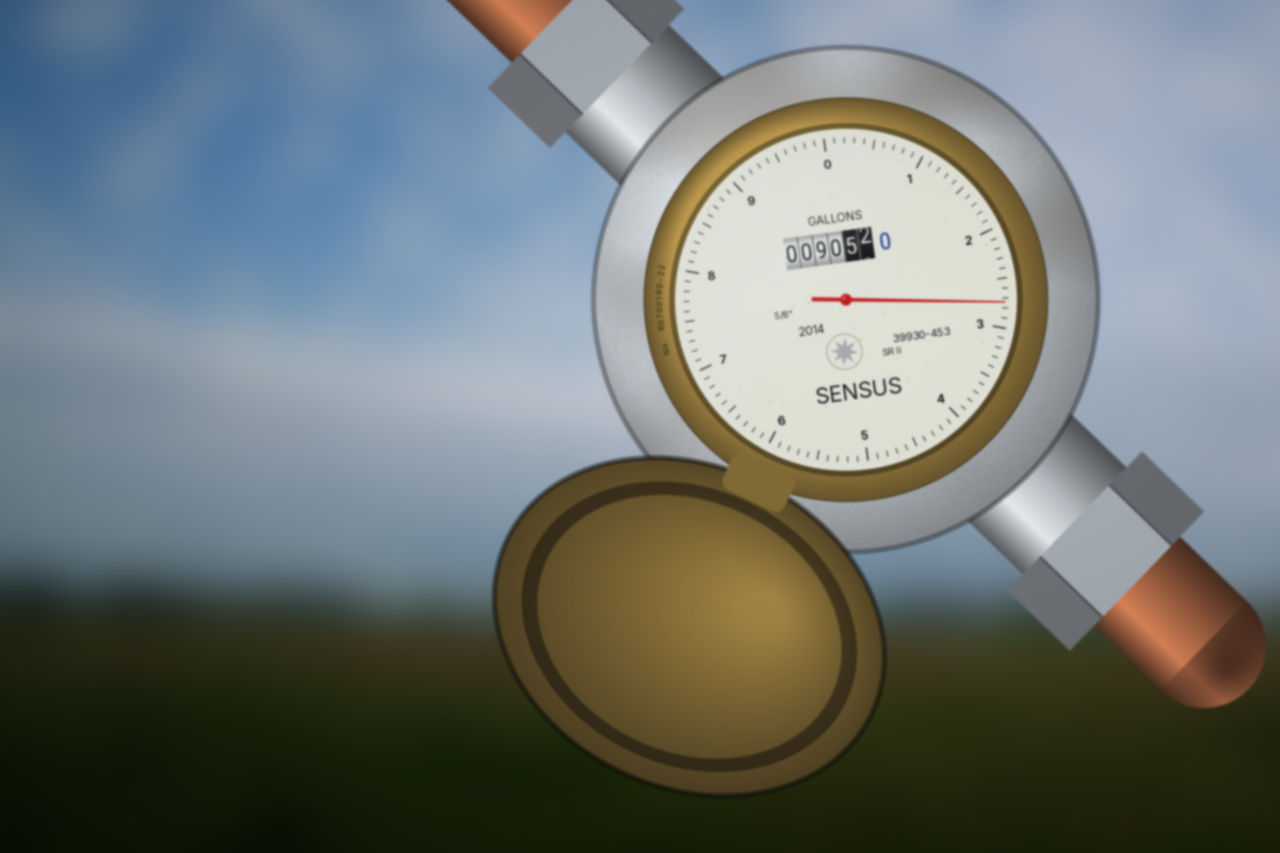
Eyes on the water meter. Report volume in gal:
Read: 90522.7 gal
